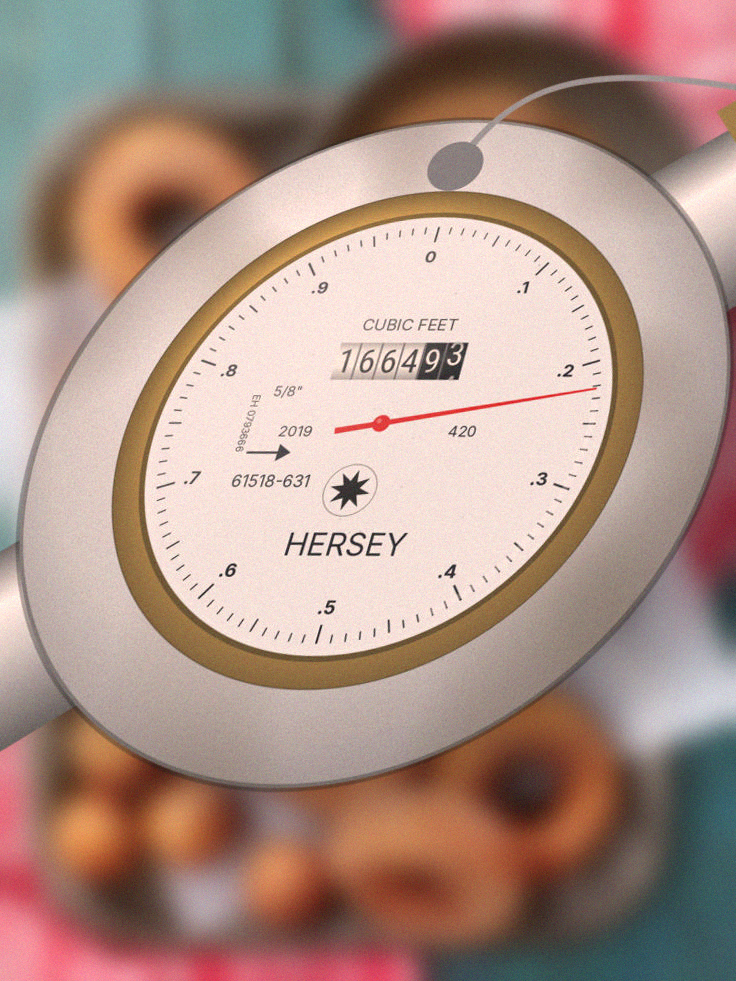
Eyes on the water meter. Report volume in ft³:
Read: 166493.22 ft³
